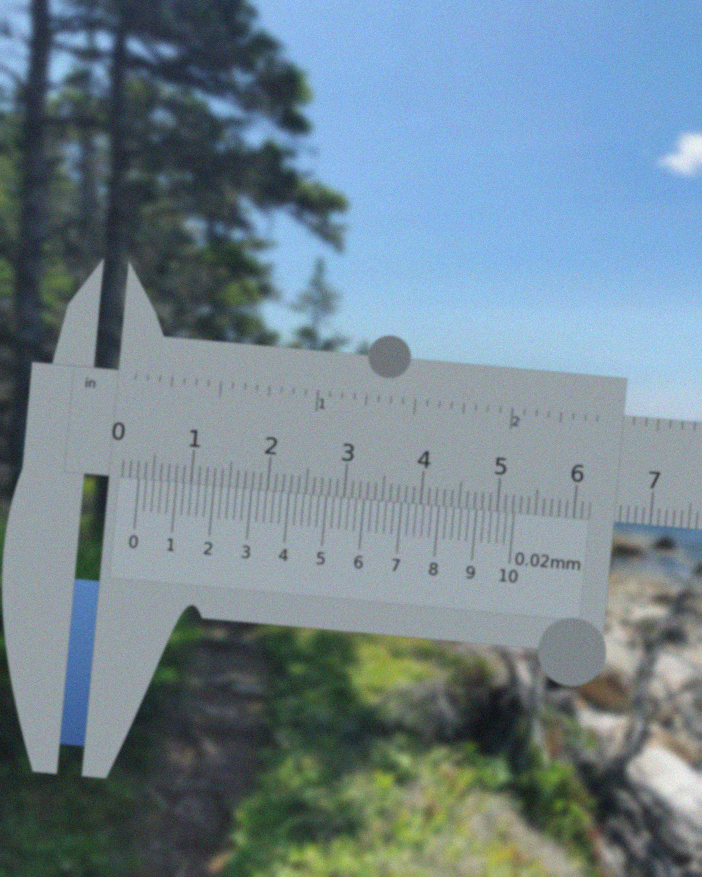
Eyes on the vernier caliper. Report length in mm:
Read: 3.2 mm
